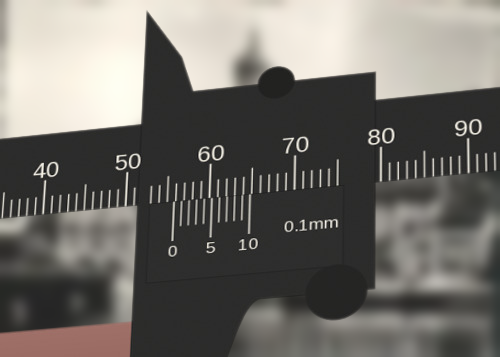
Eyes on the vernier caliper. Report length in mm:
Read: 55.8 mm
